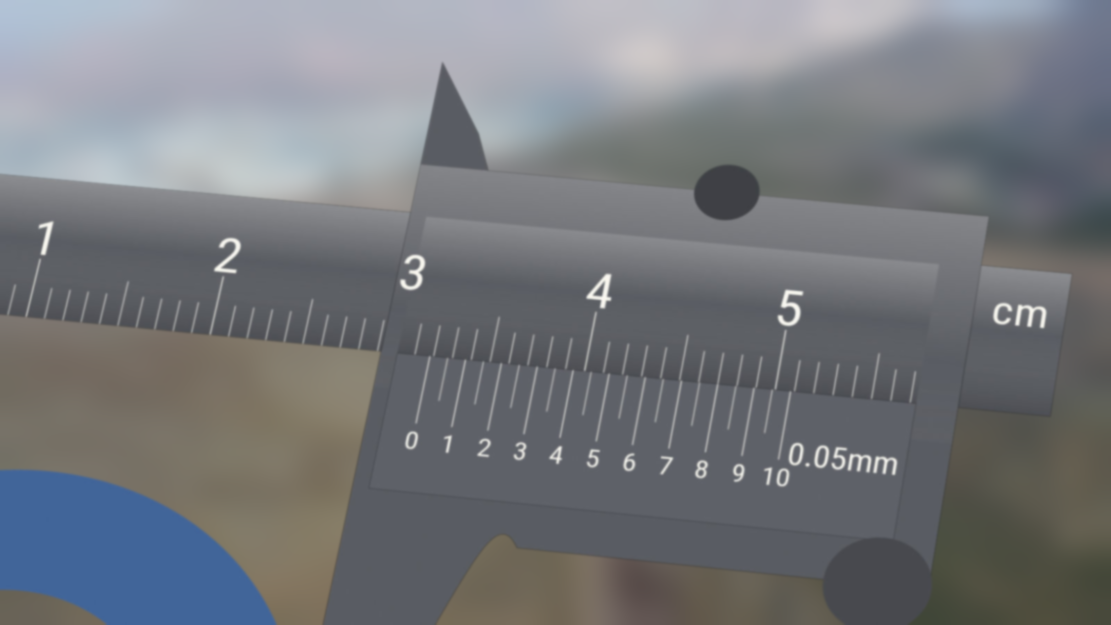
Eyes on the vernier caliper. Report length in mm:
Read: 31.8 mm
